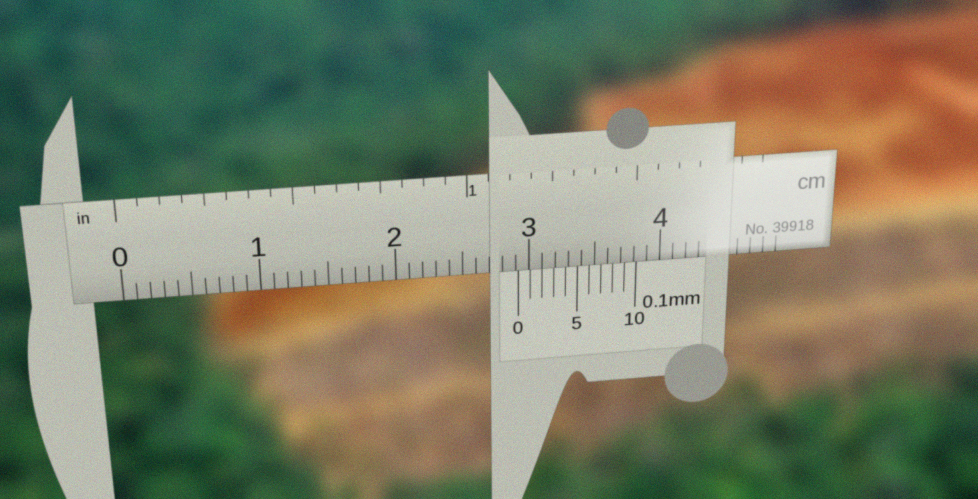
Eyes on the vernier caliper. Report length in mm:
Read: 29.2 mm
